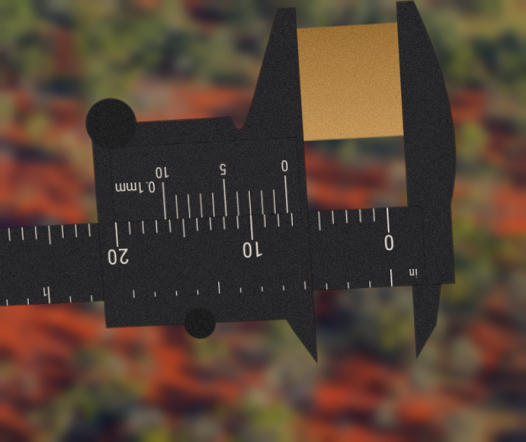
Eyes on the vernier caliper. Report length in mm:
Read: 7.3 mm
